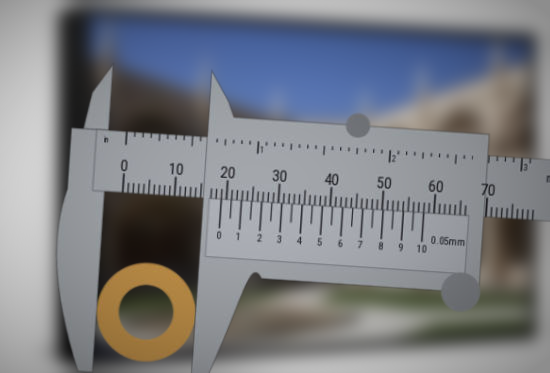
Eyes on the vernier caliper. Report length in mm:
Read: 19.0 mm
